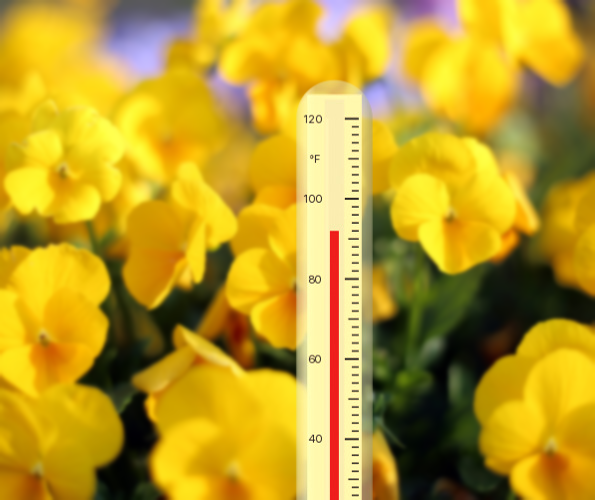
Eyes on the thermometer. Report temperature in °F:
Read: 92 °F
